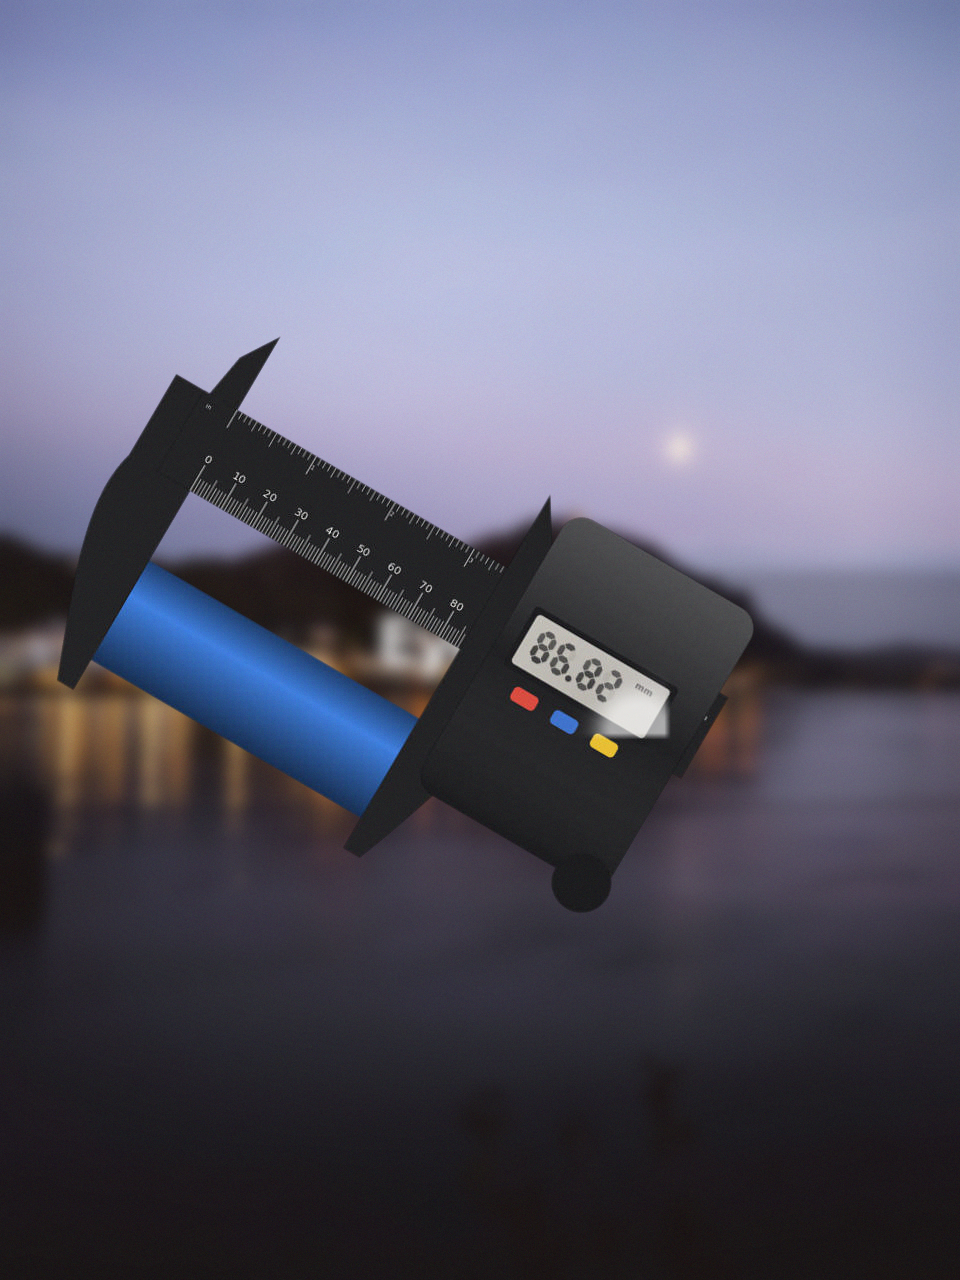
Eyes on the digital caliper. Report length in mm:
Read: 86.82 mm
